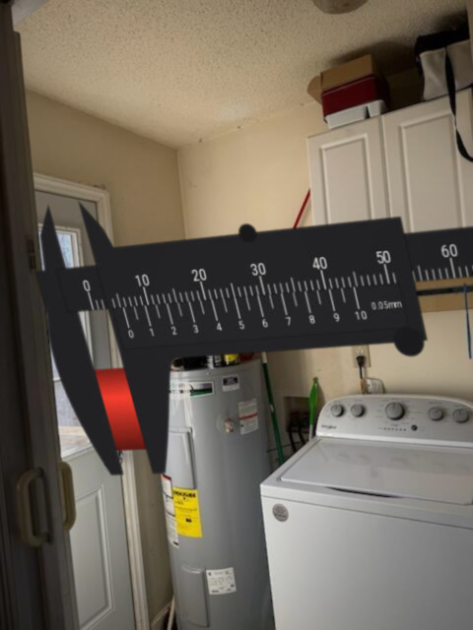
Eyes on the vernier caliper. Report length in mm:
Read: 5.5 mm
